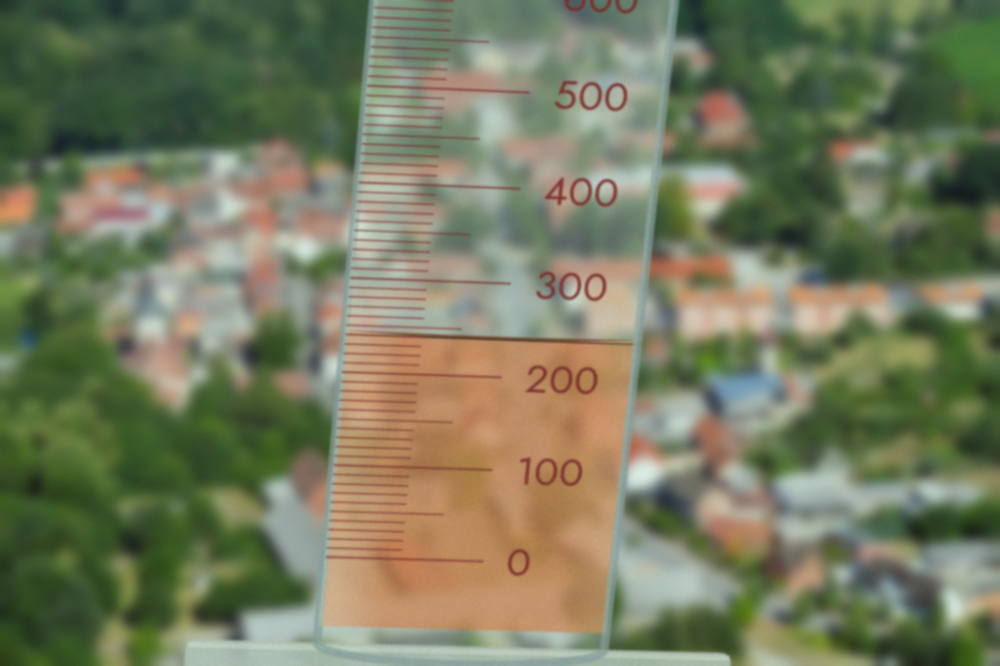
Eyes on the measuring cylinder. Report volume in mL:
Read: 240 mL
